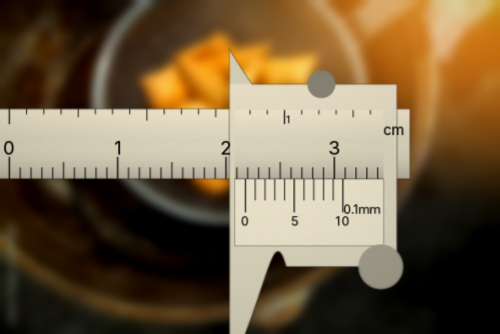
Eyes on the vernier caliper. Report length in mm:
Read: 21.8 mm
